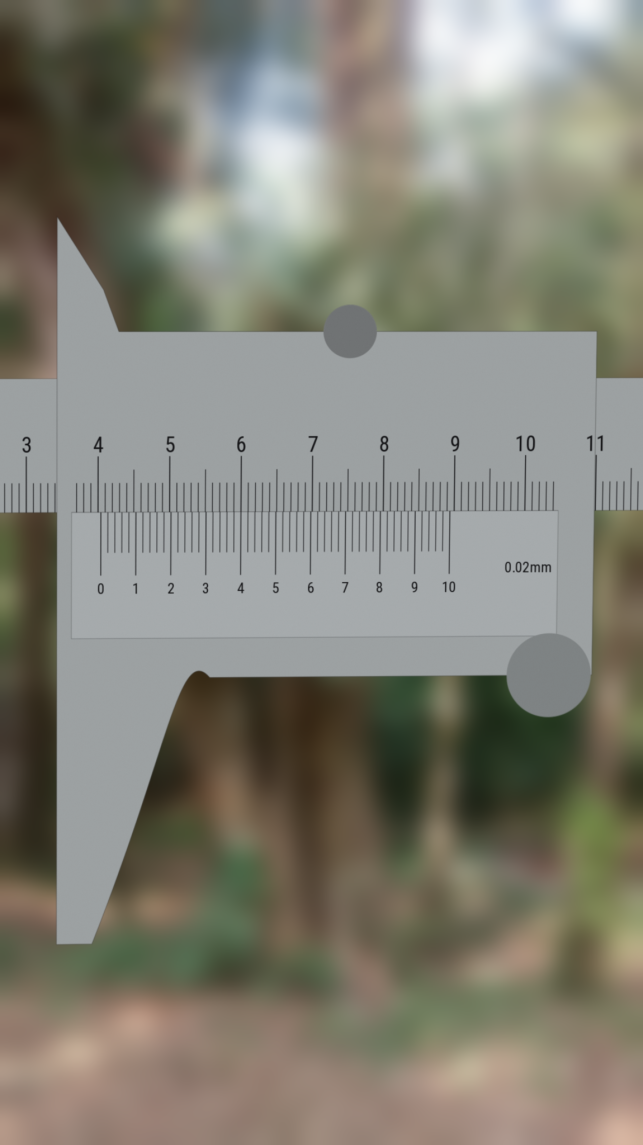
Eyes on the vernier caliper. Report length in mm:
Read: 40.4 mm
